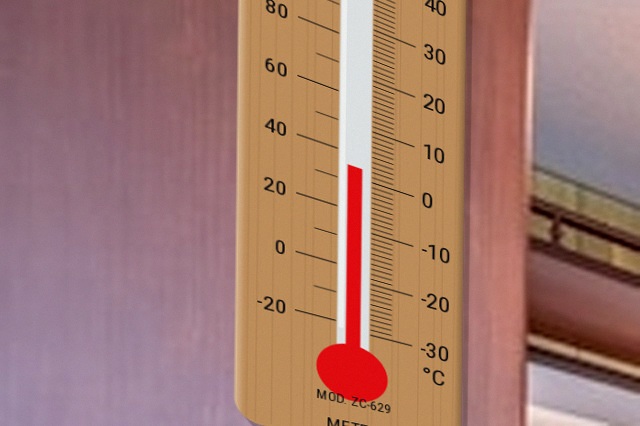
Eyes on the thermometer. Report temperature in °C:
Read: 2 °C
